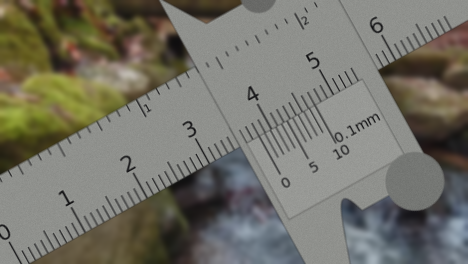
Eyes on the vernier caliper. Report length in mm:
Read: 38.0 mm
